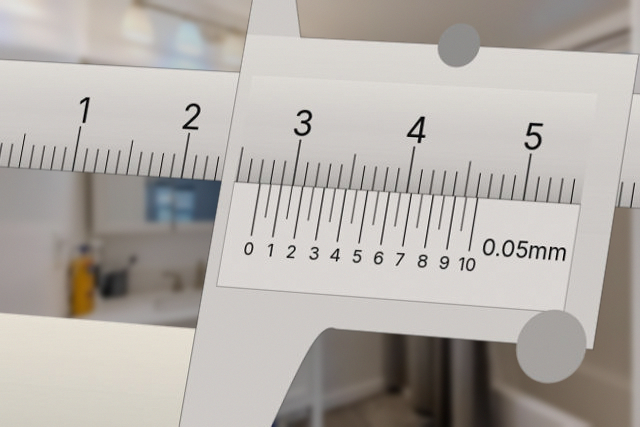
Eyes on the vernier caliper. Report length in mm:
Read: 27.1 mm
